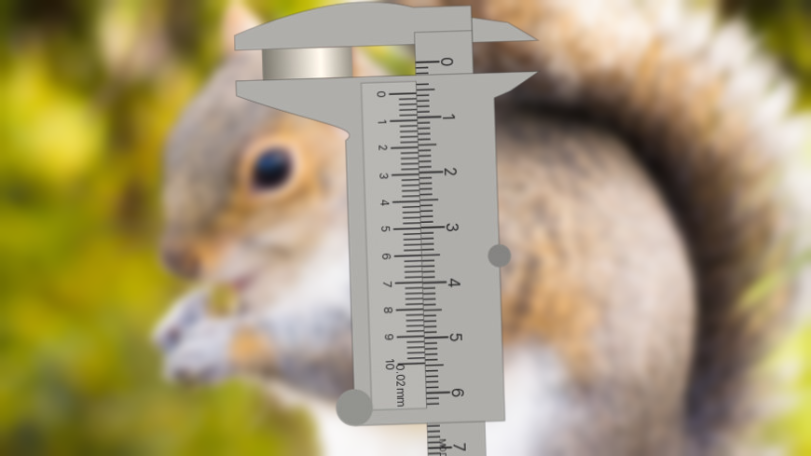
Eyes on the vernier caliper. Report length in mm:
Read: 5.6 mm
